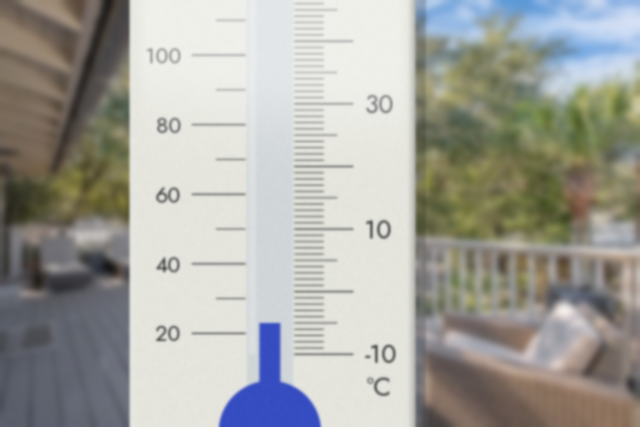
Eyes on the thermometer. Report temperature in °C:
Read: -5 °C
